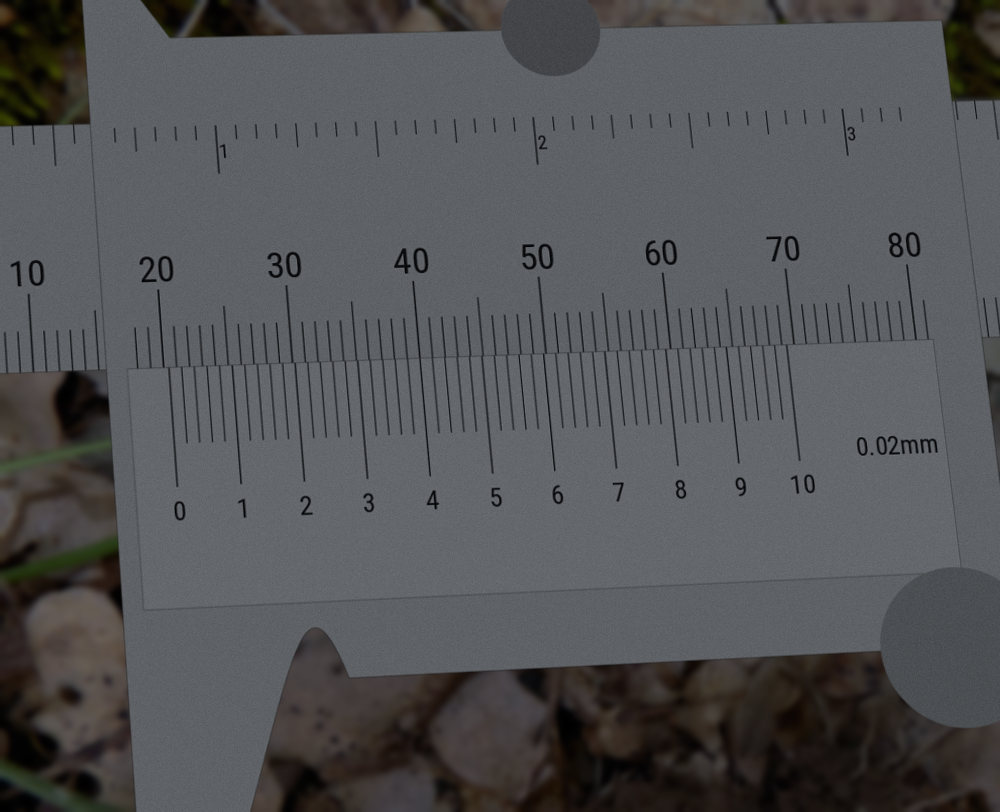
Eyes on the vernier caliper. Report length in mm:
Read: 20.4 mm
